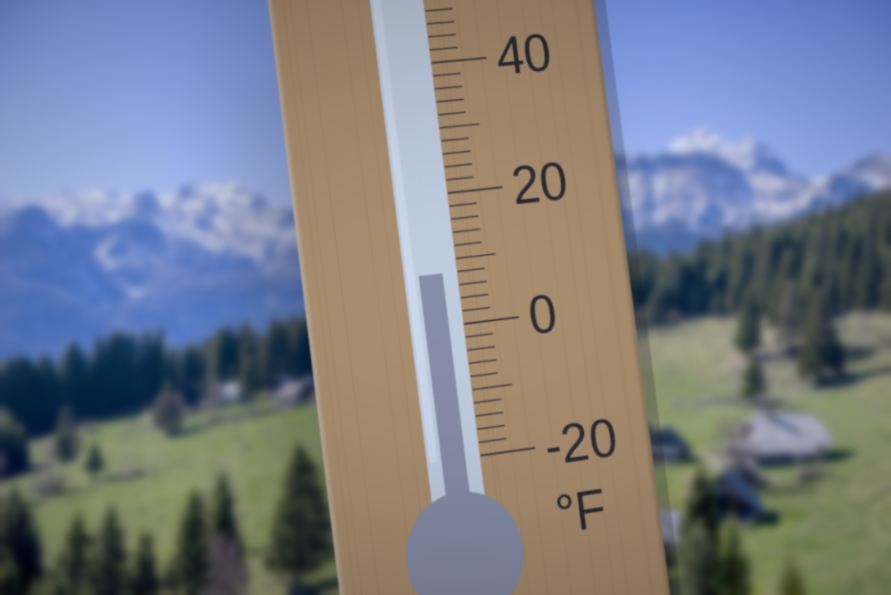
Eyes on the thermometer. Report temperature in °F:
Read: 8 °F
